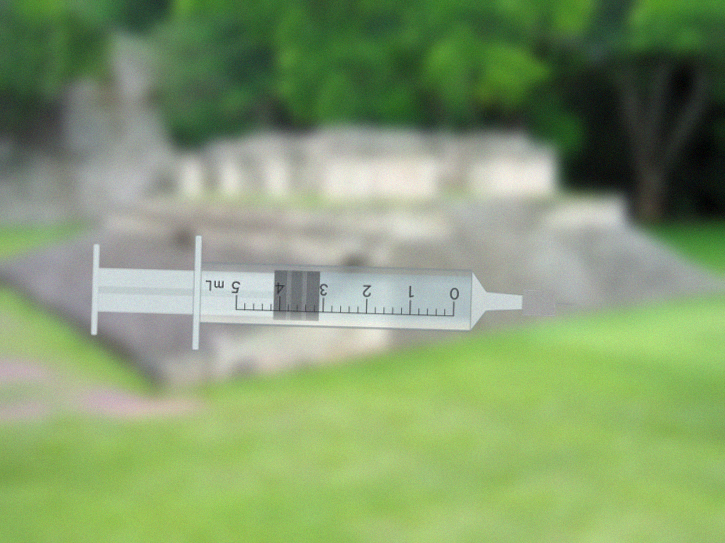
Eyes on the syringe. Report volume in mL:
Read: 3.1 mL
